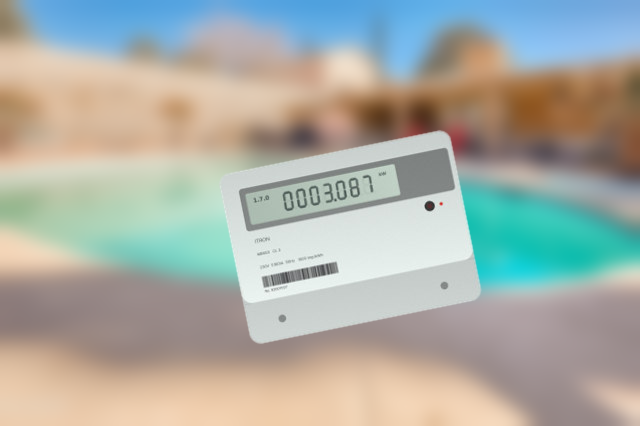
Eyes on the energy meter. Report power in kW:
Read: 3.087 kW
